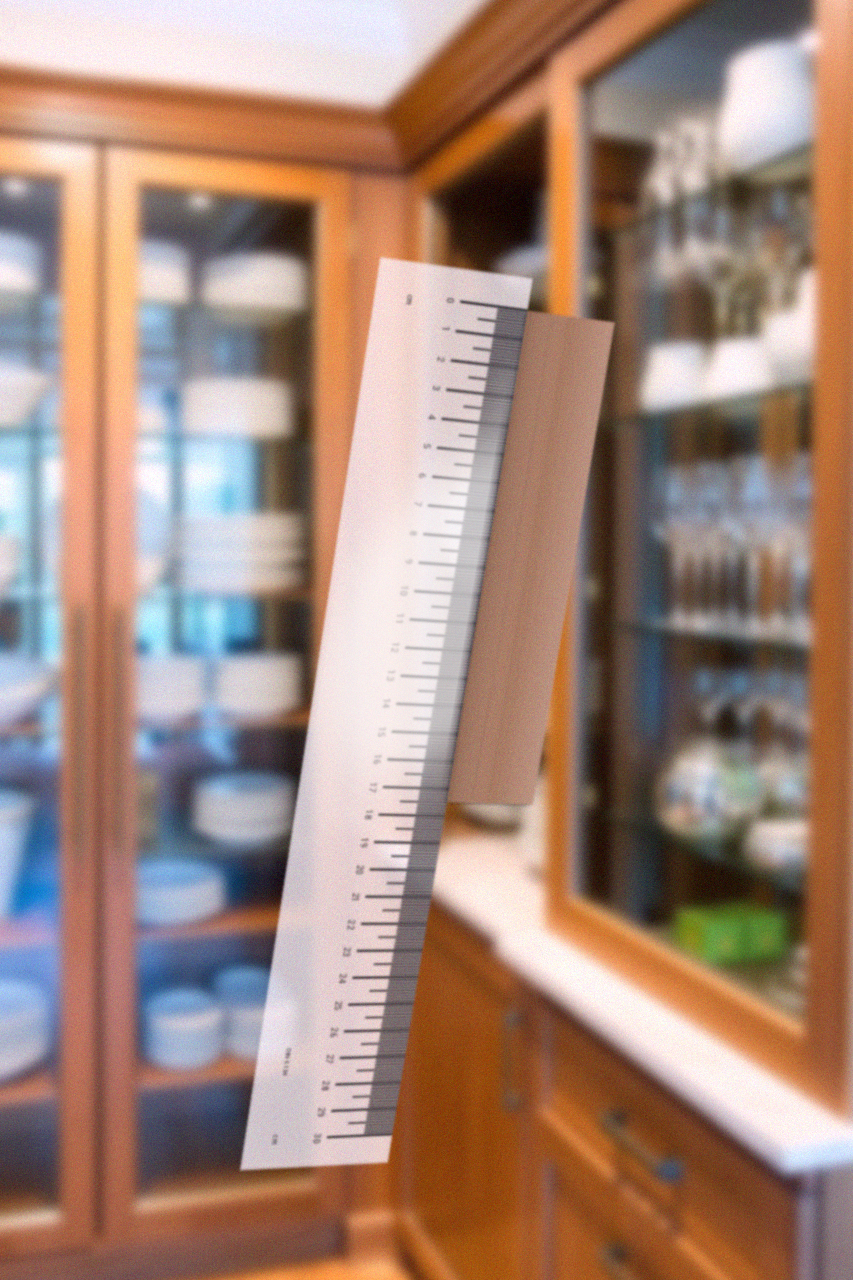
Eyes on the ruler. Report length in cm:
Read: 17.5 cm
